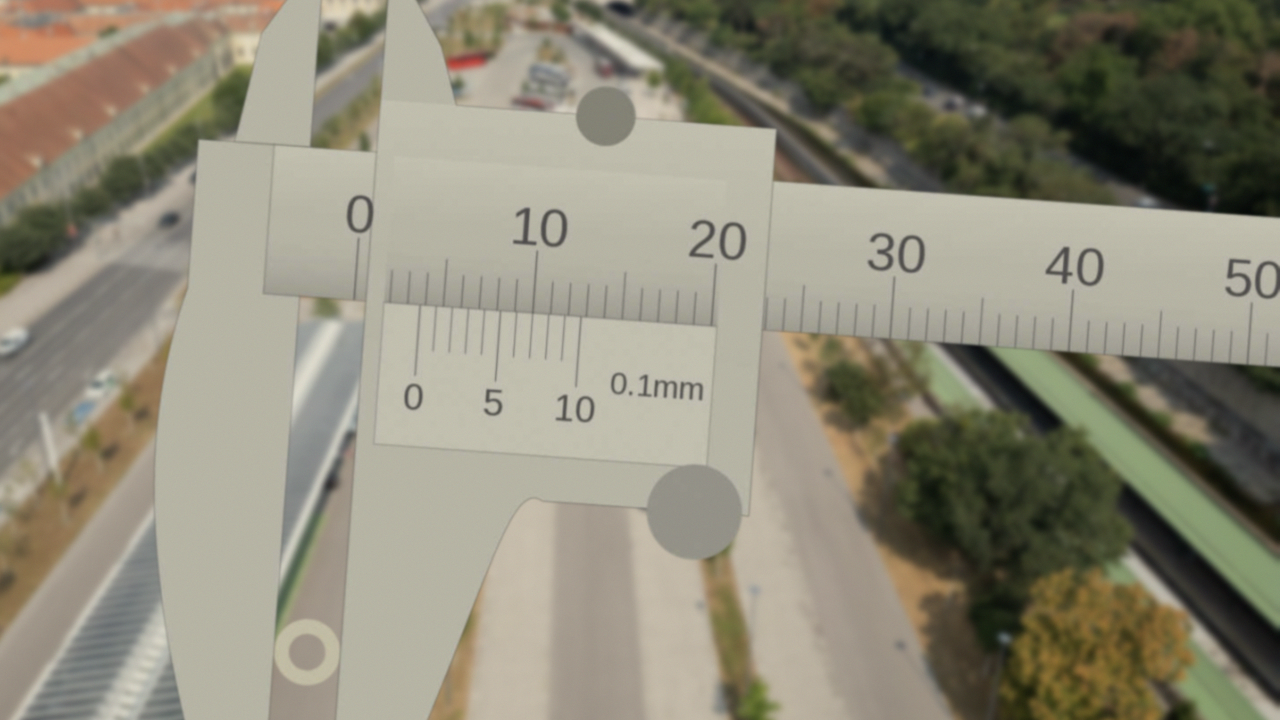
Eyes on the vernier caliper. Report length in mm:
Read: 3.7 mm
